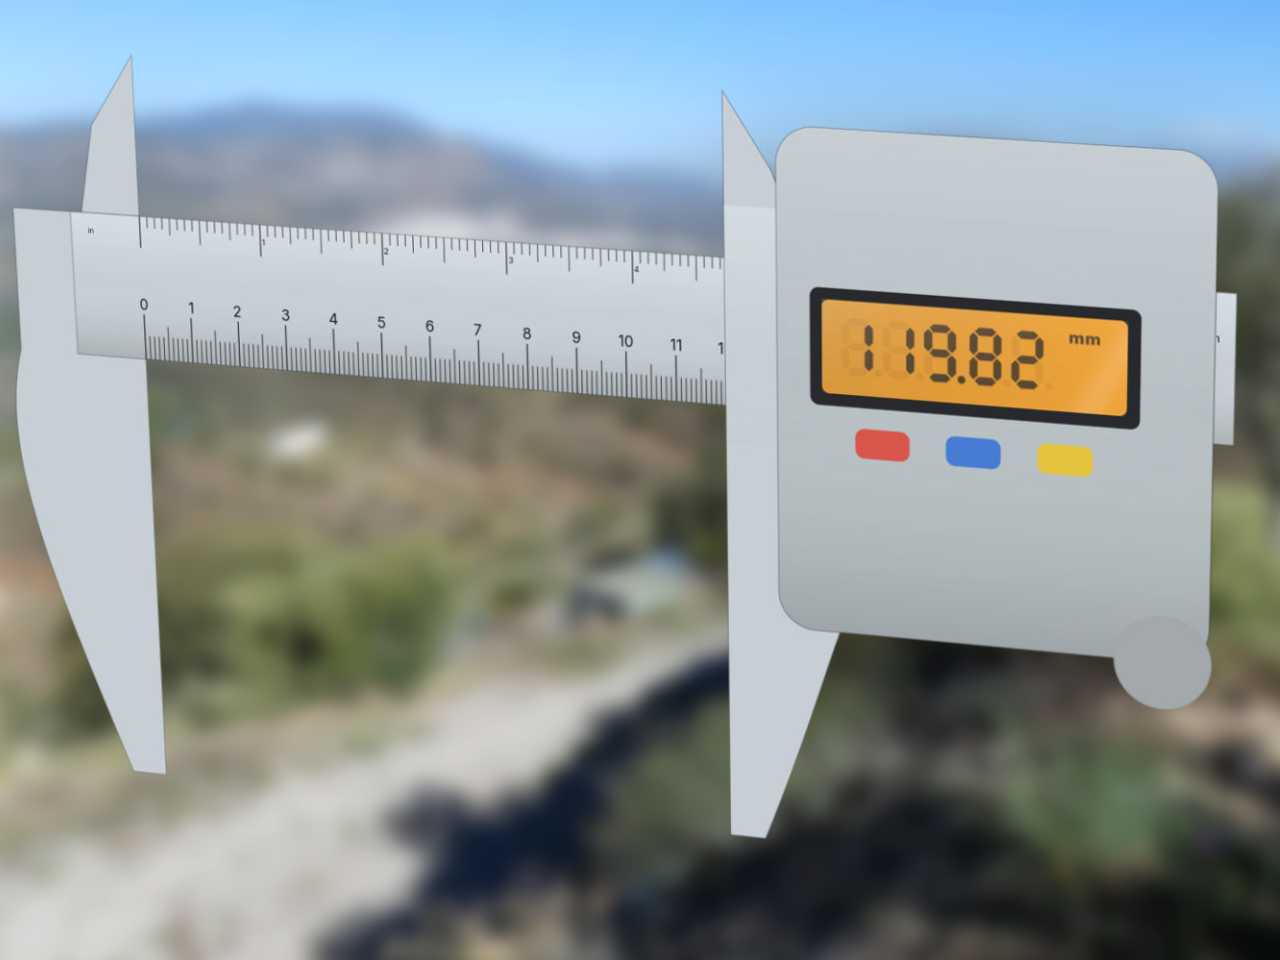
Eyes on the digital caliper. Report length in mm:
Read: 119.82 mm
